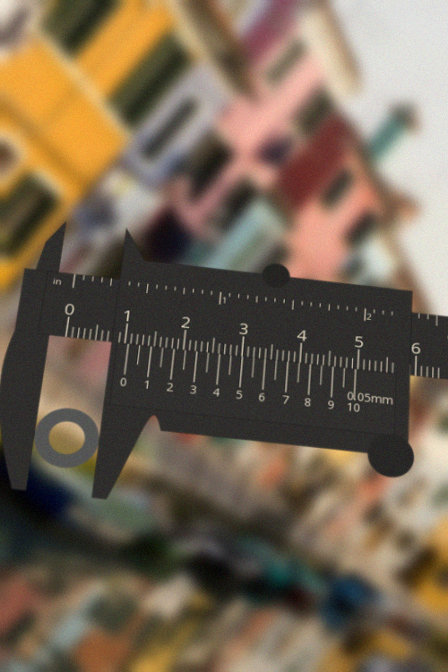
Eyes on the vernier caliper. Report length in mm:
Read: 10.6 mm
